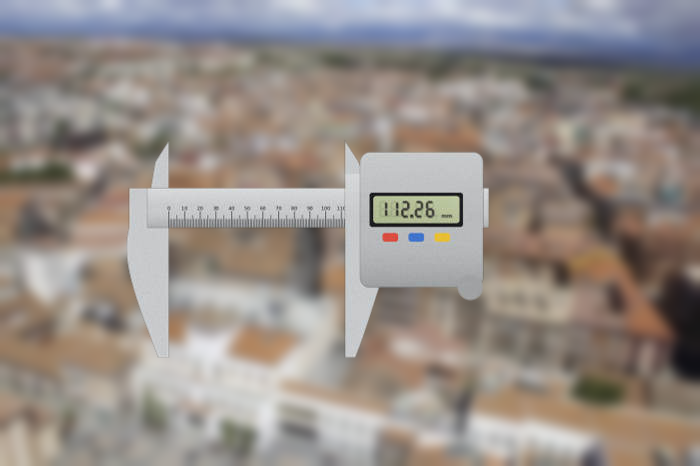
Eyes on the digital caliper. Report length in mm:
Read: 112.26 mm
